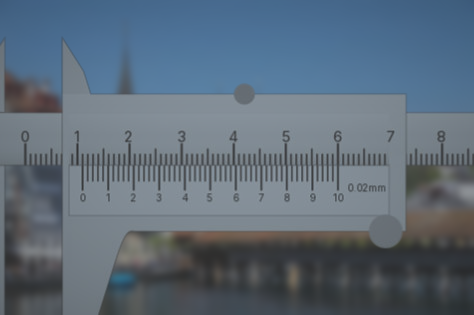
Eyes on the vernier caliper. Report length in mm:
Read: 11.0 mm
